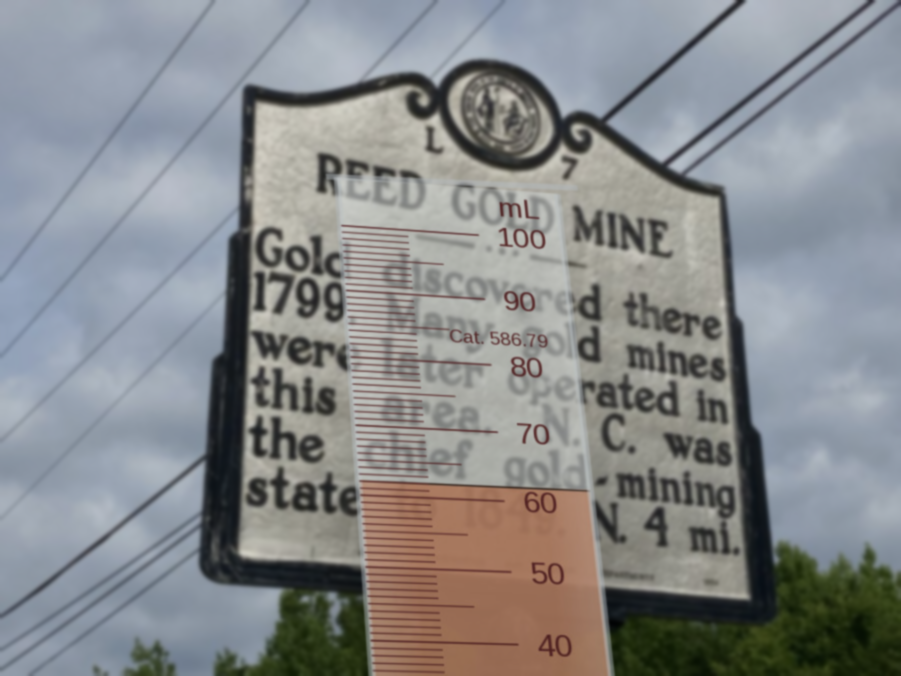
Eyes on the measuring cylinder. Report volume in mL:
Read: 62 mL
